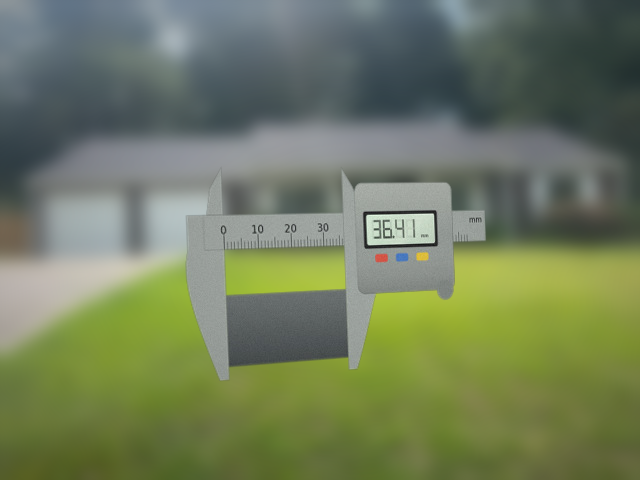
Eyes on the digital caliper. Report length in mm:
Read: 36.41 mm
